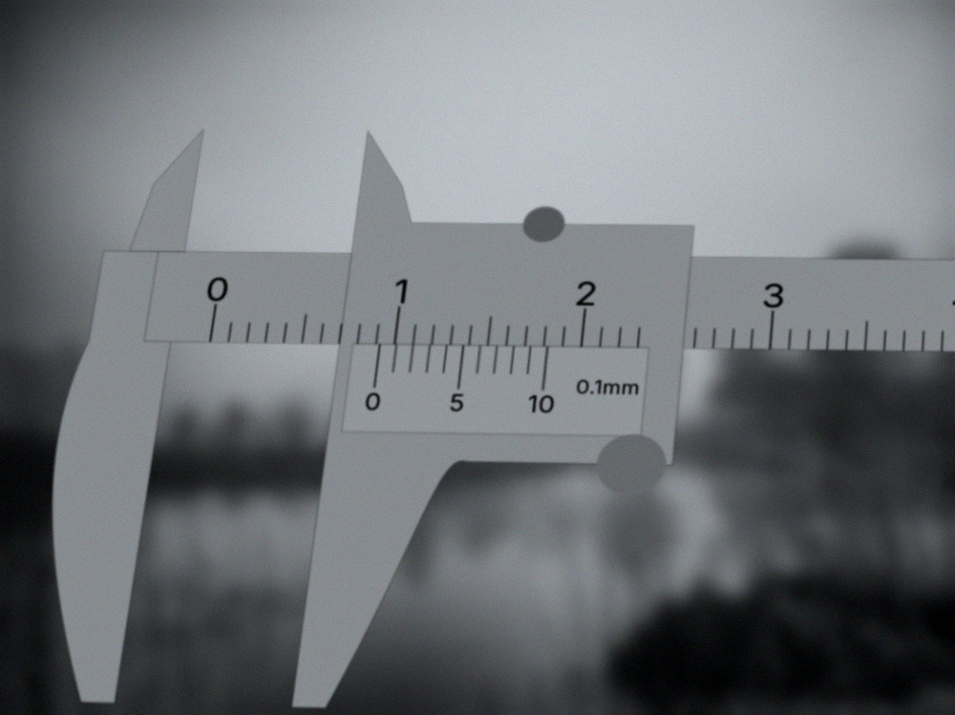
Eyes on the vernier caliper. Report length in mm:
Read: 9.2 mm
